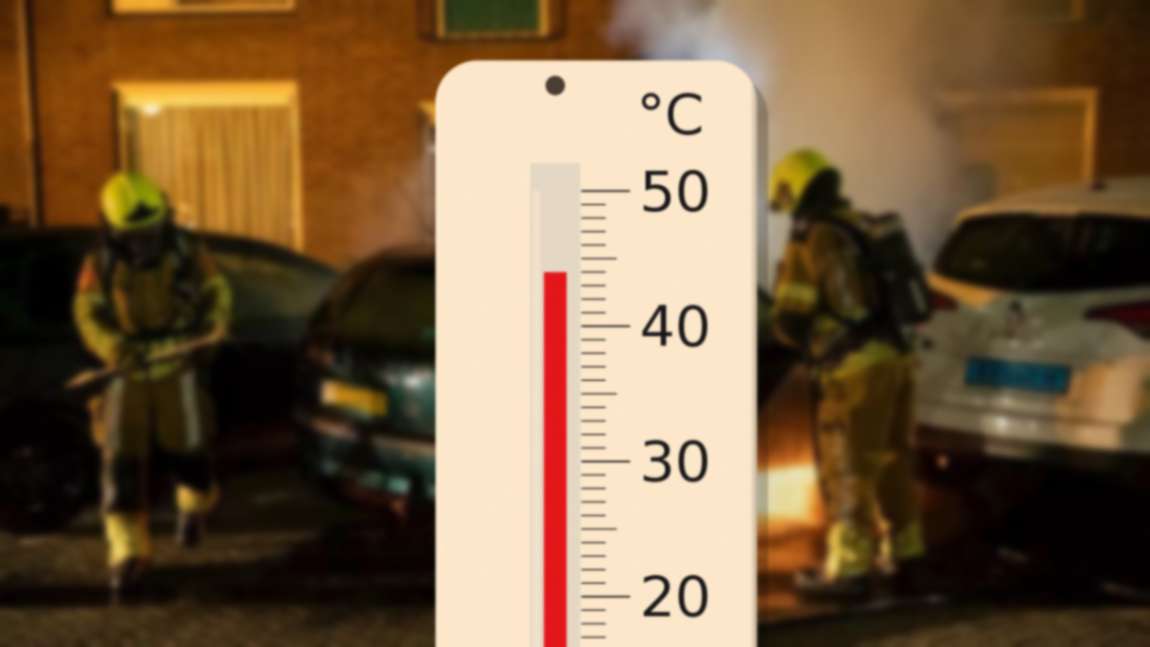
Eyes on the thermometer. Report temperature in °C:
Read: 44 °C
